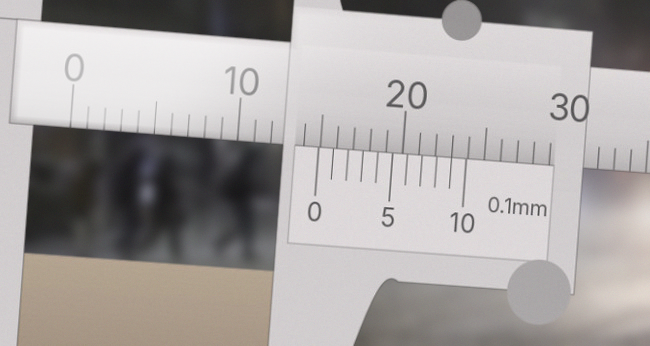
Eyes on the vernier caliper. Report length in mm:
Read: 14.9 mm
